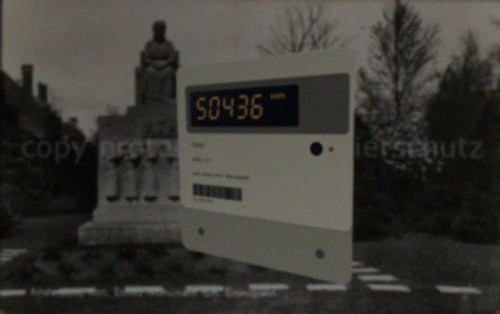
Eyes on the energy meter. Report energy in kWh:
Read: 50436 kWh
